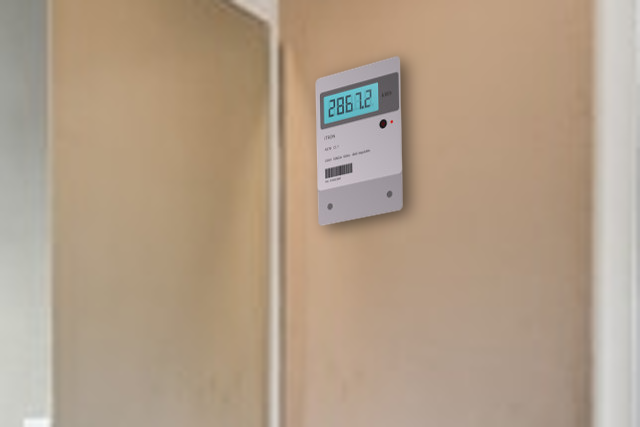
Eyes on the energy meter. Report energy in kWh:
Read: 2867.2 kWh
